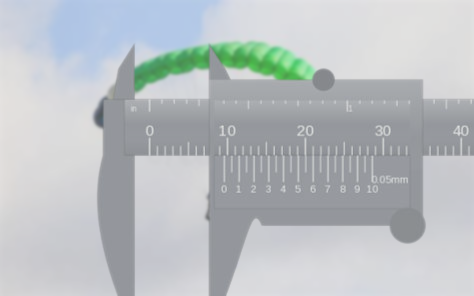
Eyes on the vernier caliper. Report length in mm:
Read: 9.6 mm
